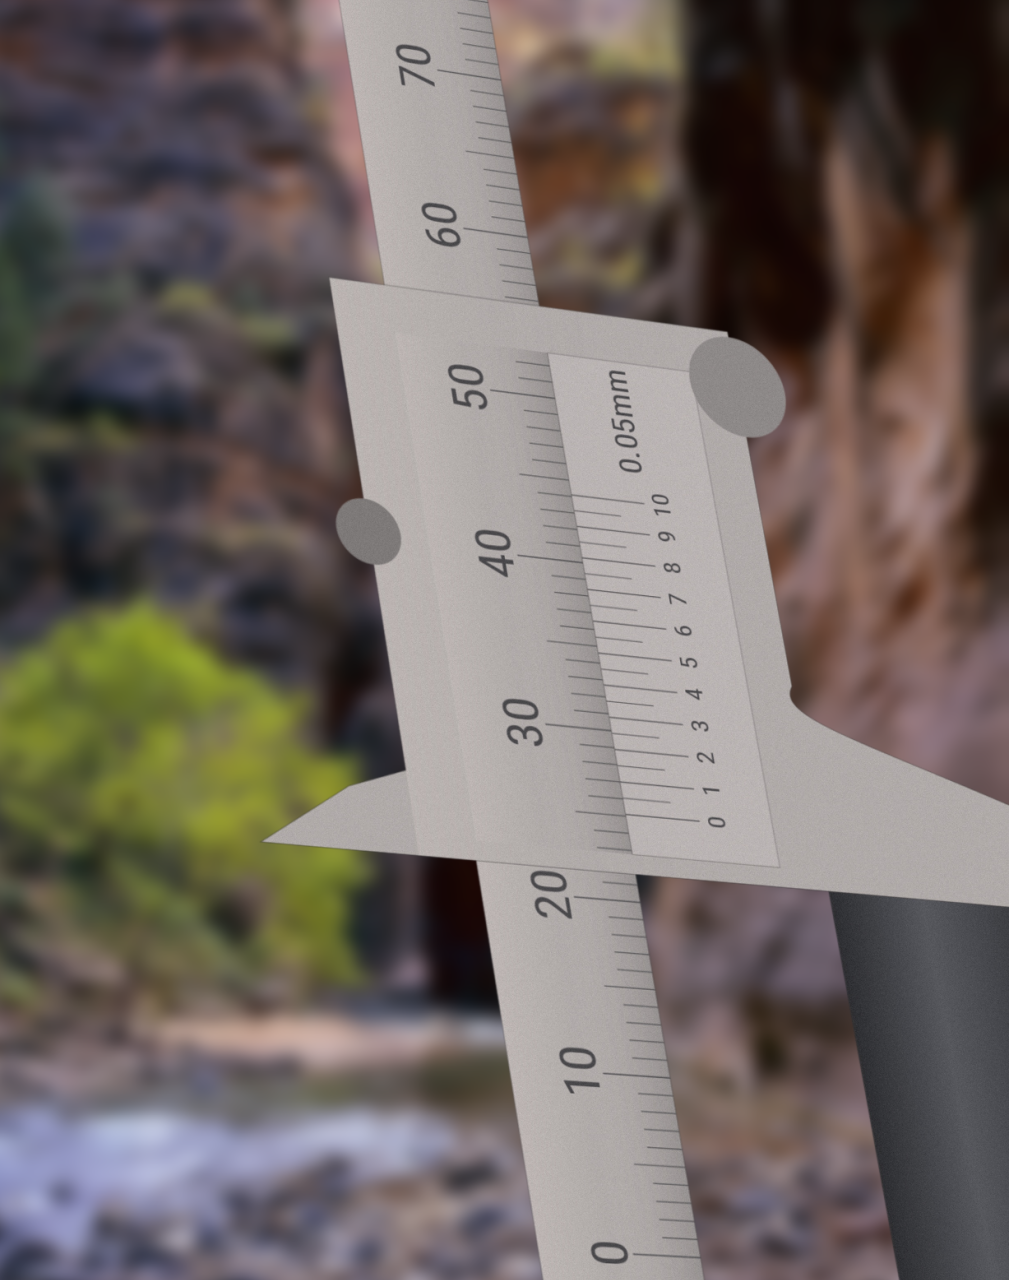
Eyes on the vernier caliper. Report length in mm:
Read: 25.1 mm
